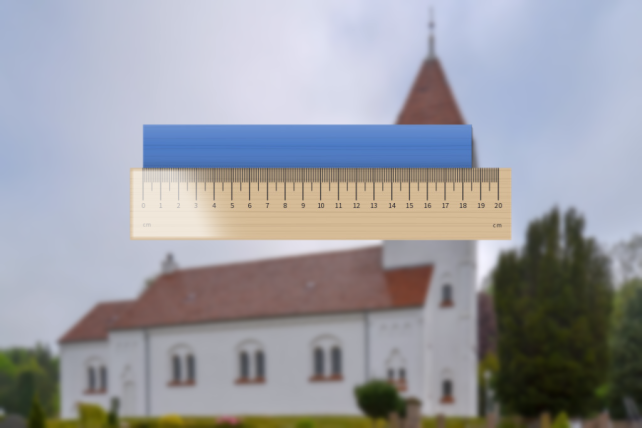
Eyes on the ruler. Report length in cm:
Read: 18.5 cm
